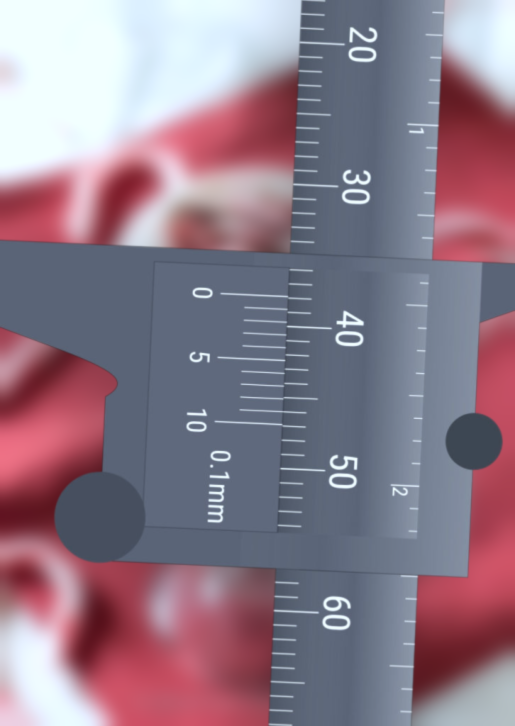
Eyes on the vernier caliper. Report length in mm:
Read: 37.9 mm
